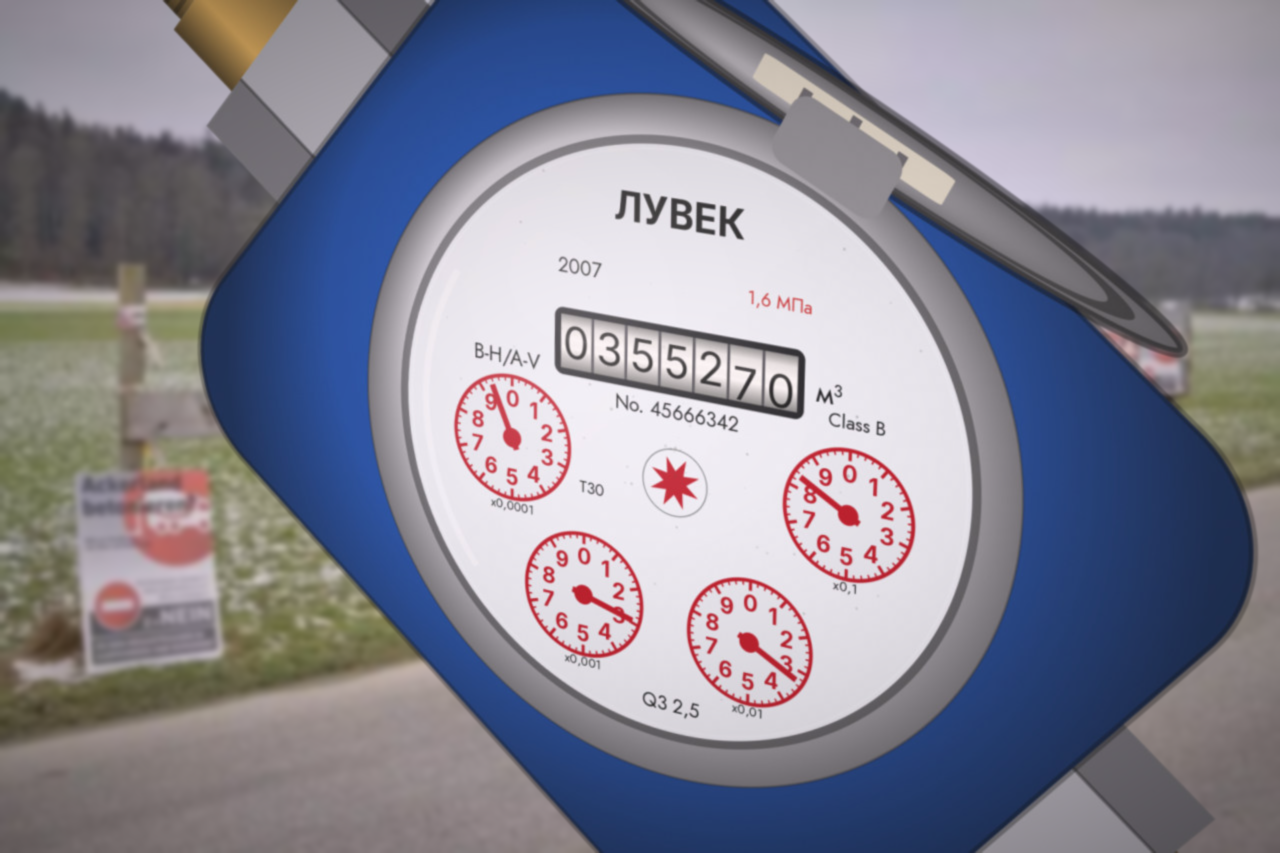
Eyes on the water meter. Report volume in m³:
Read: 355269.8329 m³
